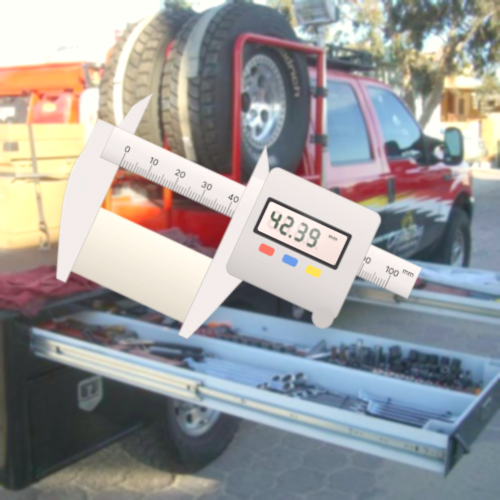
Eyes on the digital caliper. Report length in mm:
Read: 42.39 mm
